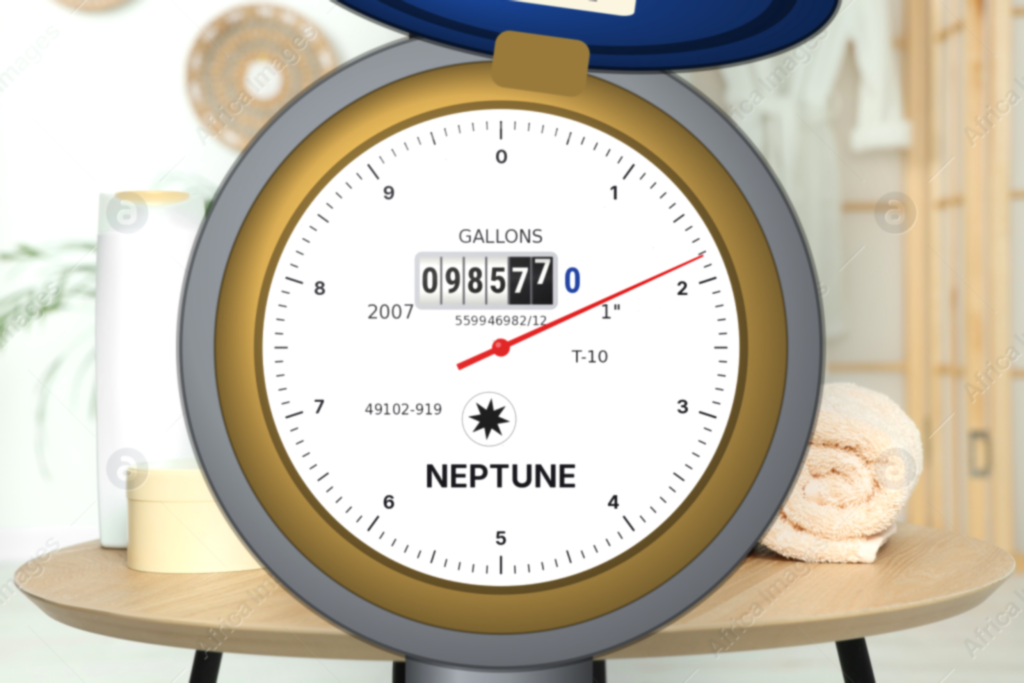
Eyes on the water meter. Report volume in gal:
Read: 985771.8 gal
